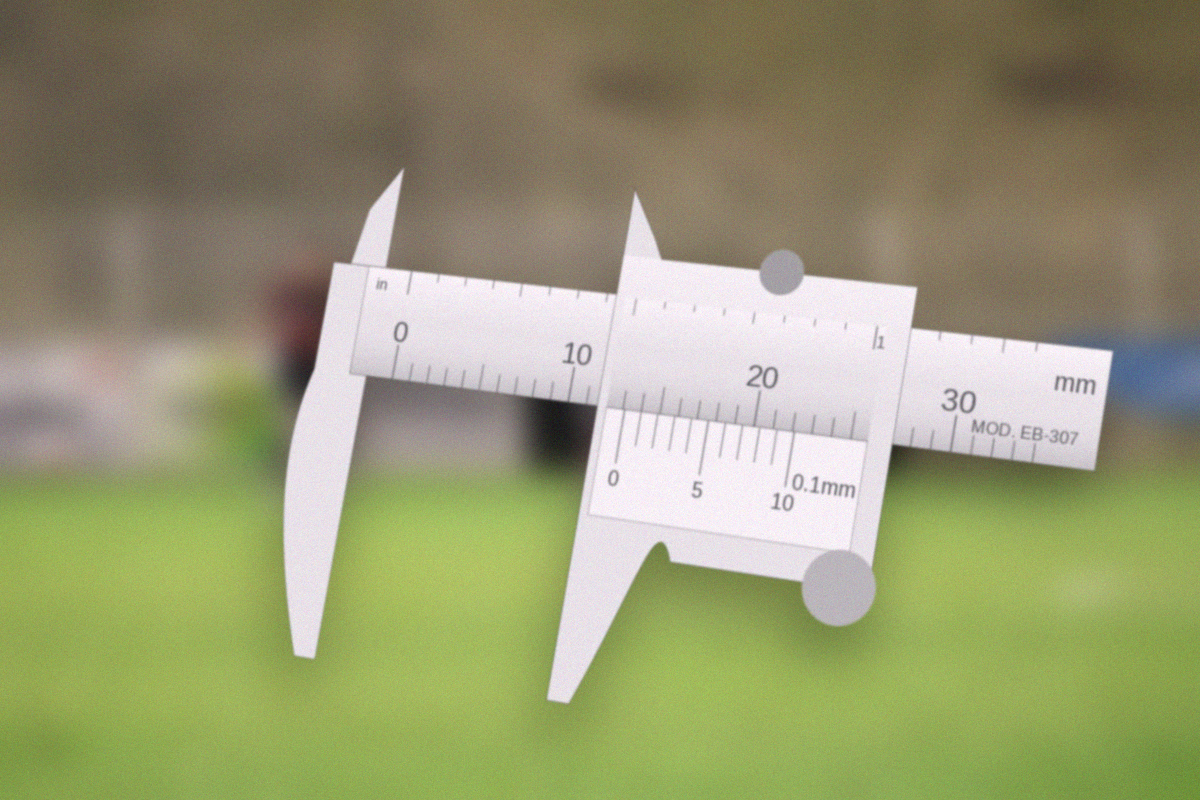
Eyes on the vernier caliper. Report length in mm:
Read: 13.1 mm
